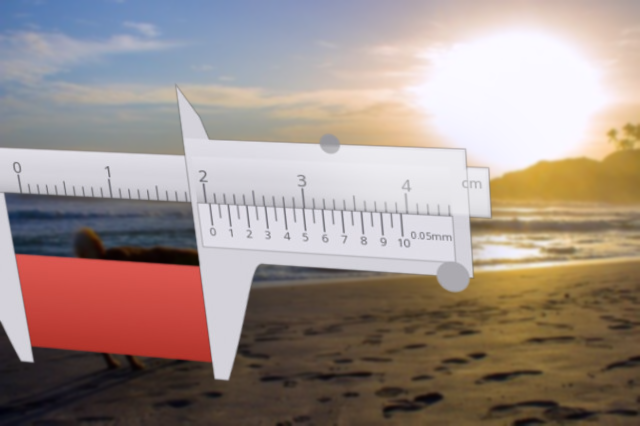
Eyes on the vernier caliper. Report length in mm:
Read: 20.4 mm
